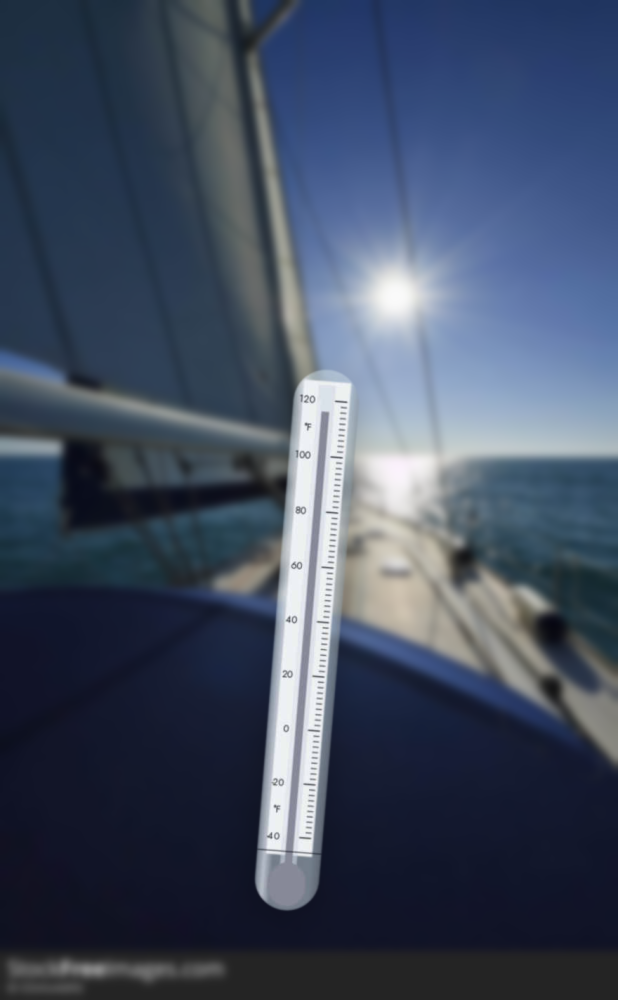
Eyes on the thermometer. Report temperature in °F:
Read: 116 °F
